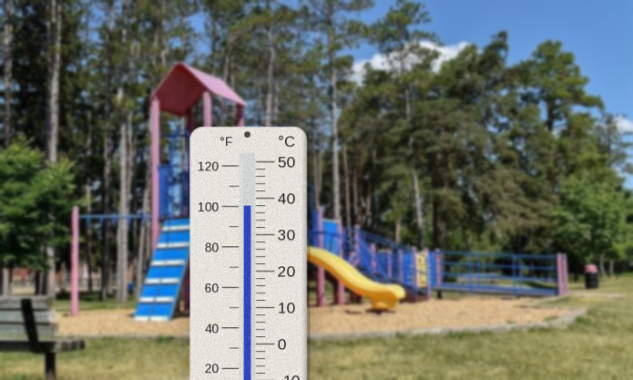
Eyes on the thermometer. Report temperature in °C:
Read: 38 °C
